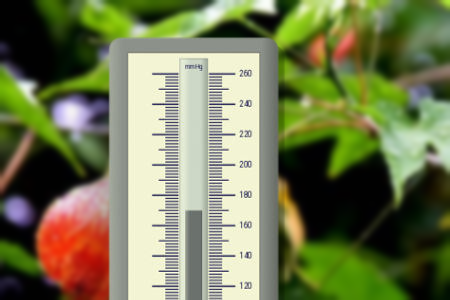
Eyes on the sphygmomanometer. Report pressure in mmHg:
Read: 170 mmHg
